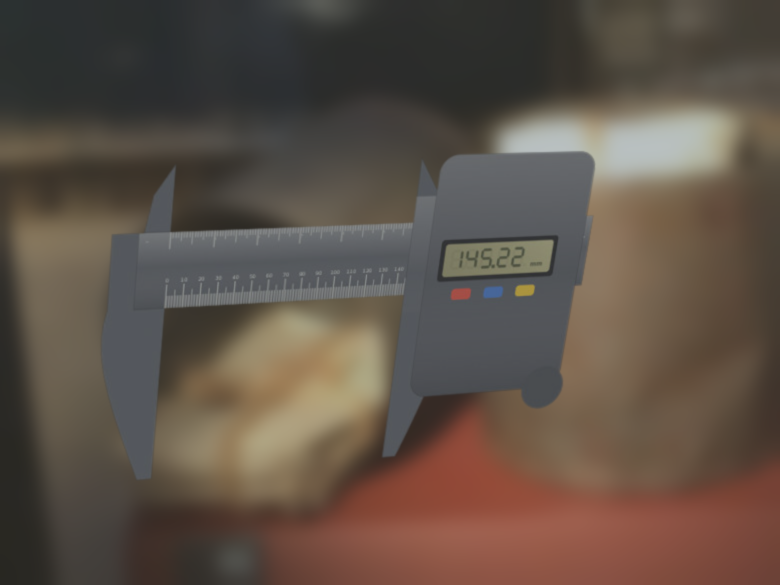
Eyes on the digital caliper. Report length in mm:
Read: 145.22 mm
